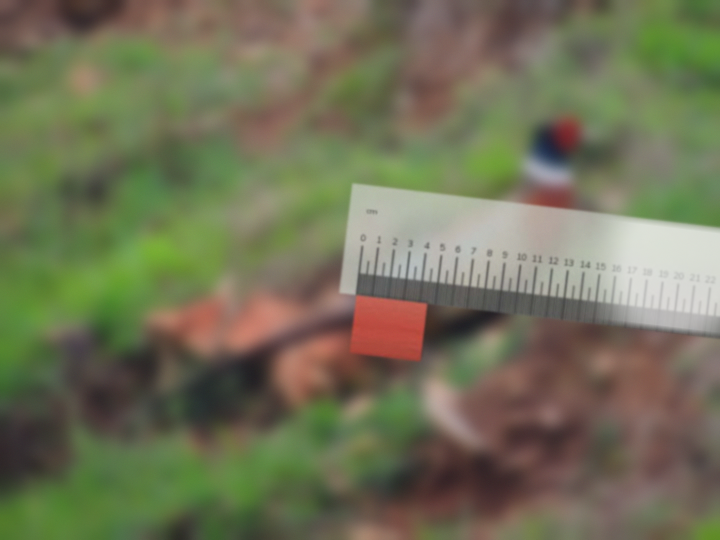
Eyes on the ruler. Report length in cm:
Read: 4.5 cm
